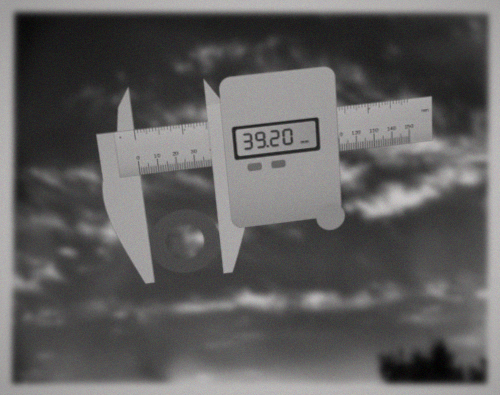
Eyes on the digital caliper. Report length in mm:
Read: 39.20 mm
